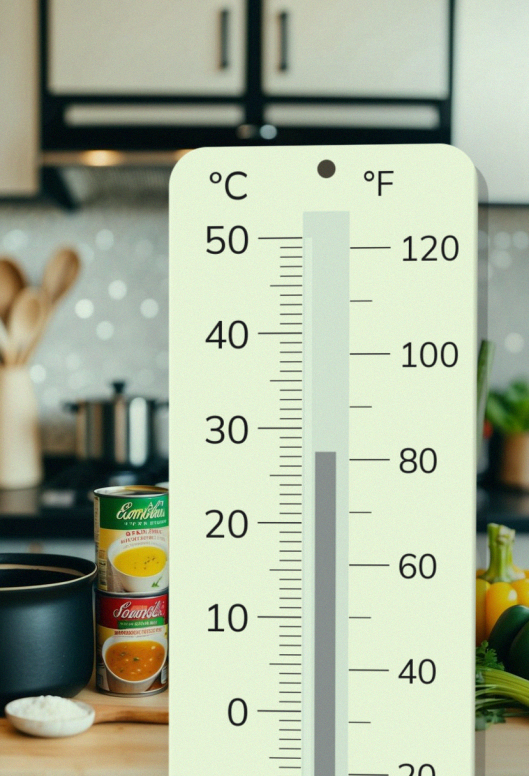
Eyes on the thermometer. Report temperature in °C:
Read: 27.5 °C
